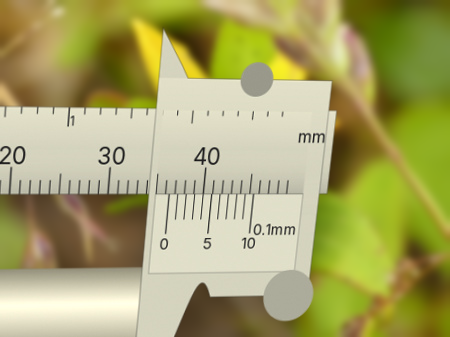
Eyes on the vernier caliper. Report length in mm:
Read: 36.4 mm
